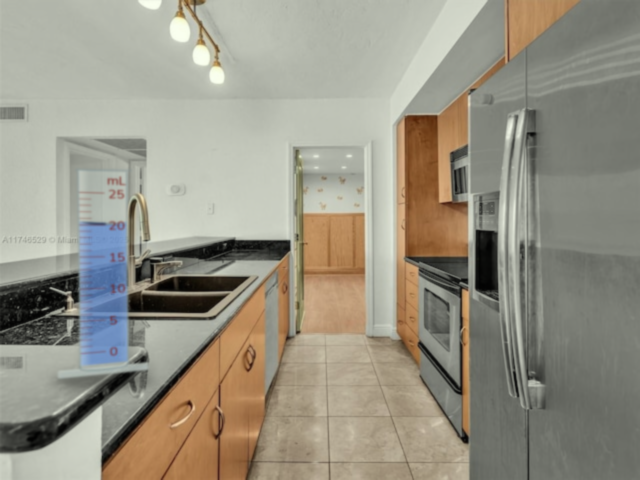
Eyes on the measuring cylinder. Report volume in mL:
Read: 20 mL
